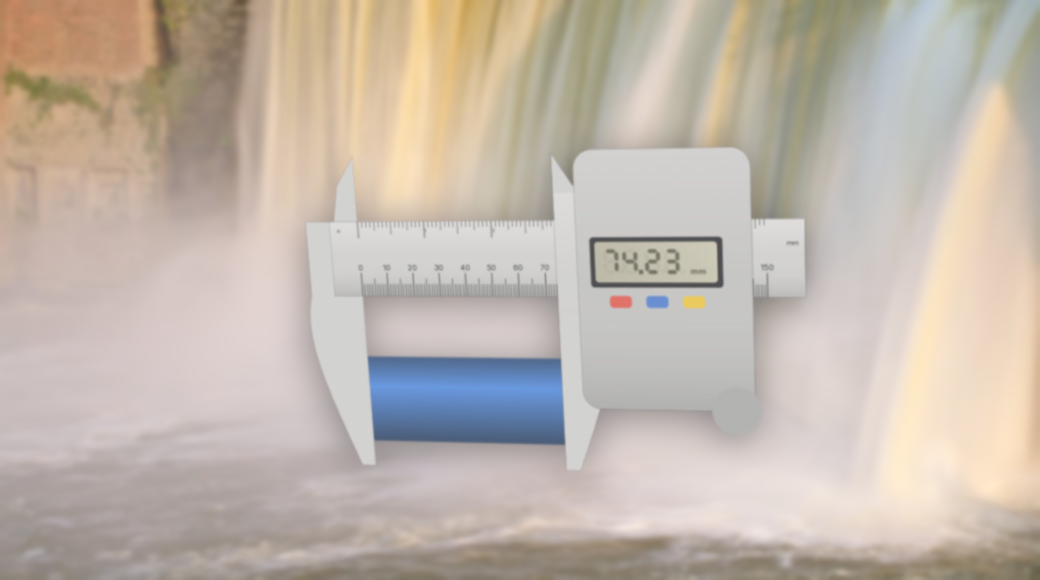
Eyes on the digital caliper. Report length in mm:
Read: 74.23 mm
